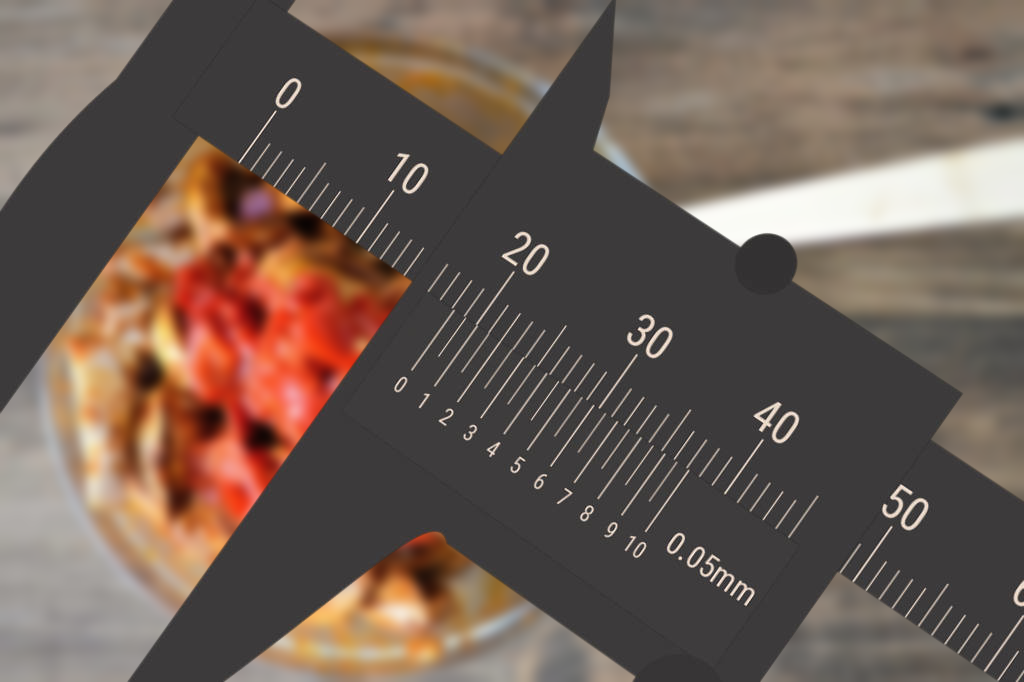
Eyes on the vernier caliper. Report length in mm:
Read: 18.2 mm
